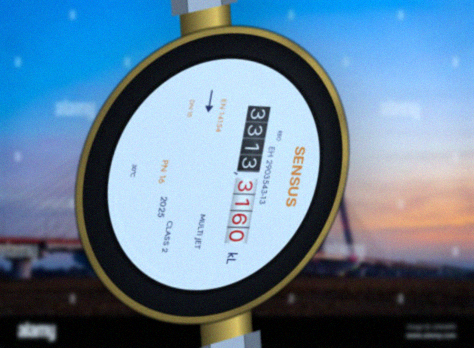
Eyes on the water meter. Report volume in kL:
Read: 3313.3160 kL
